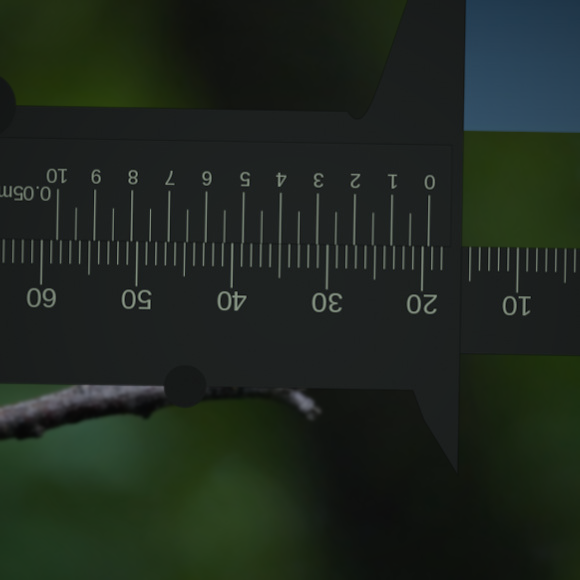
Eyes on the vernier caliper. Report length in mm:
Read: 19.4 mm
